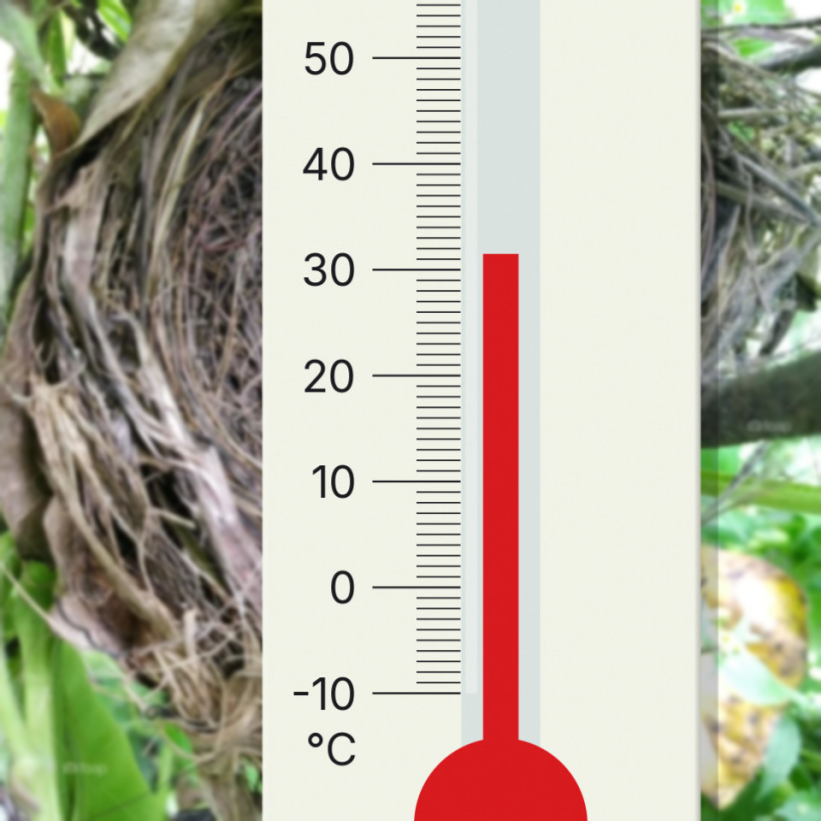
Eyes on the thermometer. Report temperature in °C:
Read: 31.5 °C
